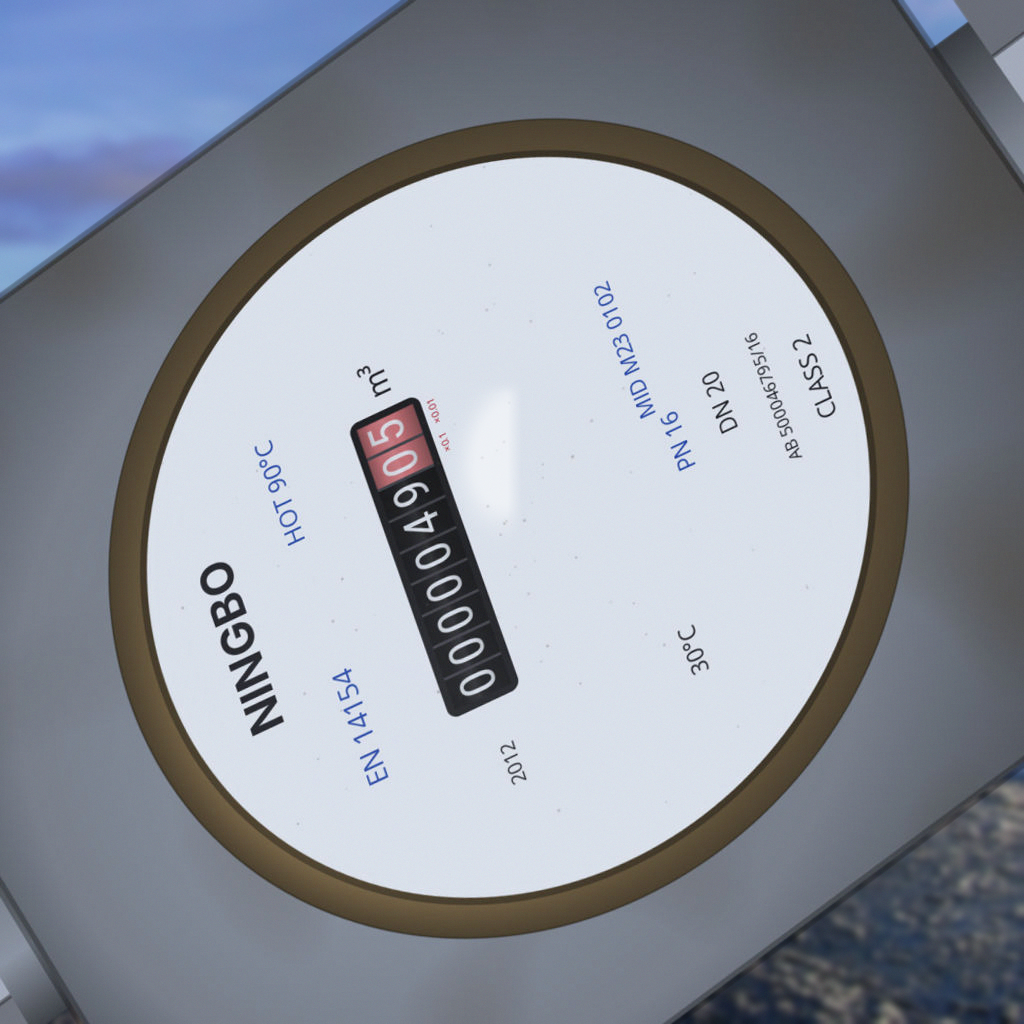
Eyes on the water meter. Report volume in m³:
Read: 49.05 m³
